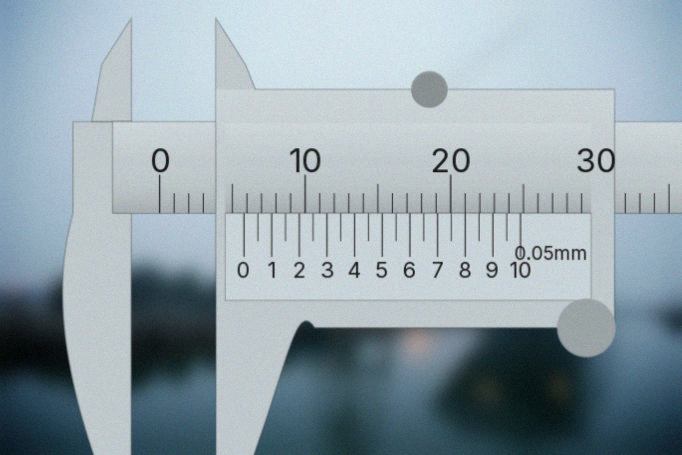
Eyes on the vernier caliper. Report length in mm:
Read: 5.8 mm
